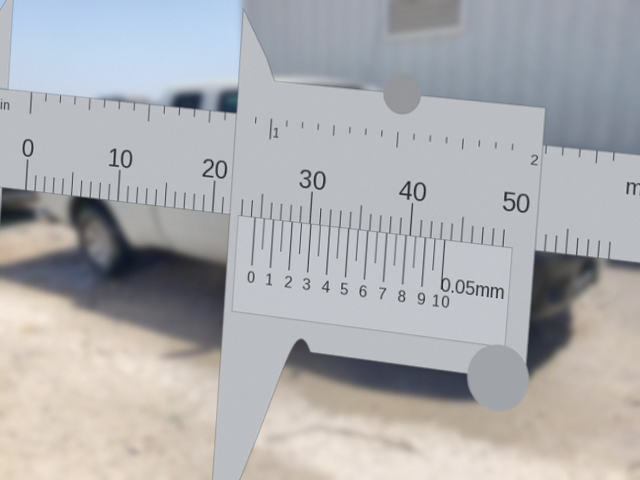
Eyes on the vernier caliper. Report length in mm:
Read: 24.4 mm
